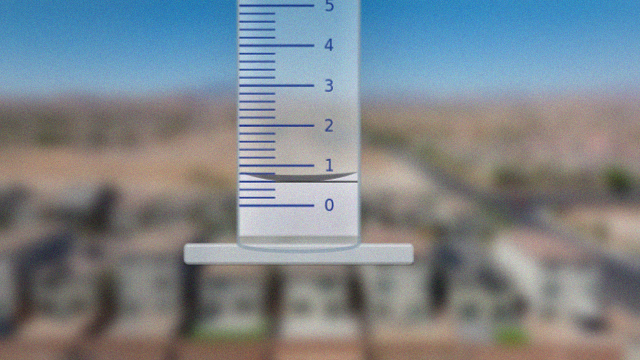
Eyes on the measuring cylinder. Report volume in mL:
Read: 0.6 mL
